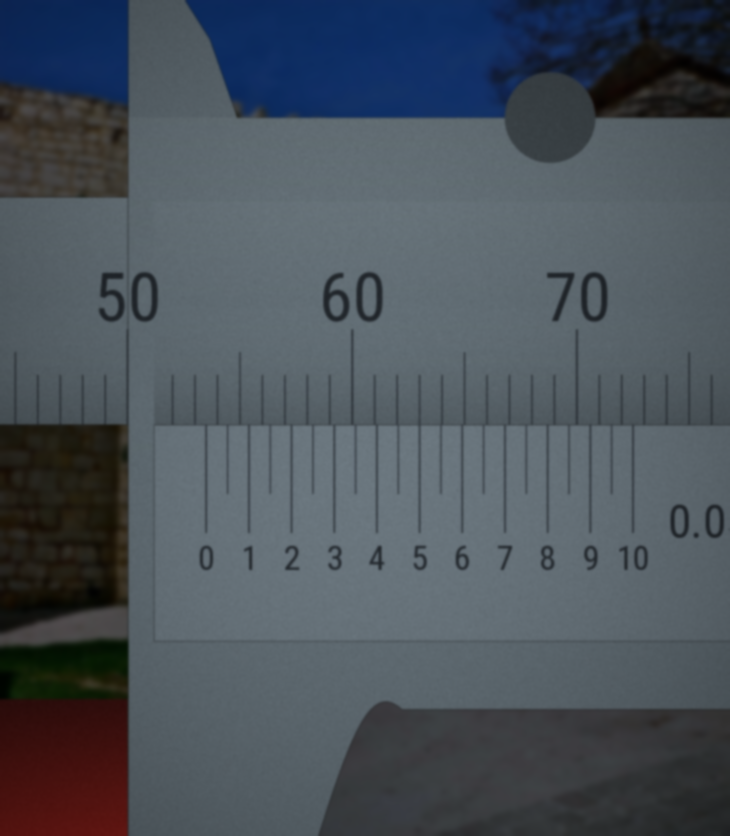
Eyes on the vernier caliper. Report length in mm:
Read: 53.5 mm
